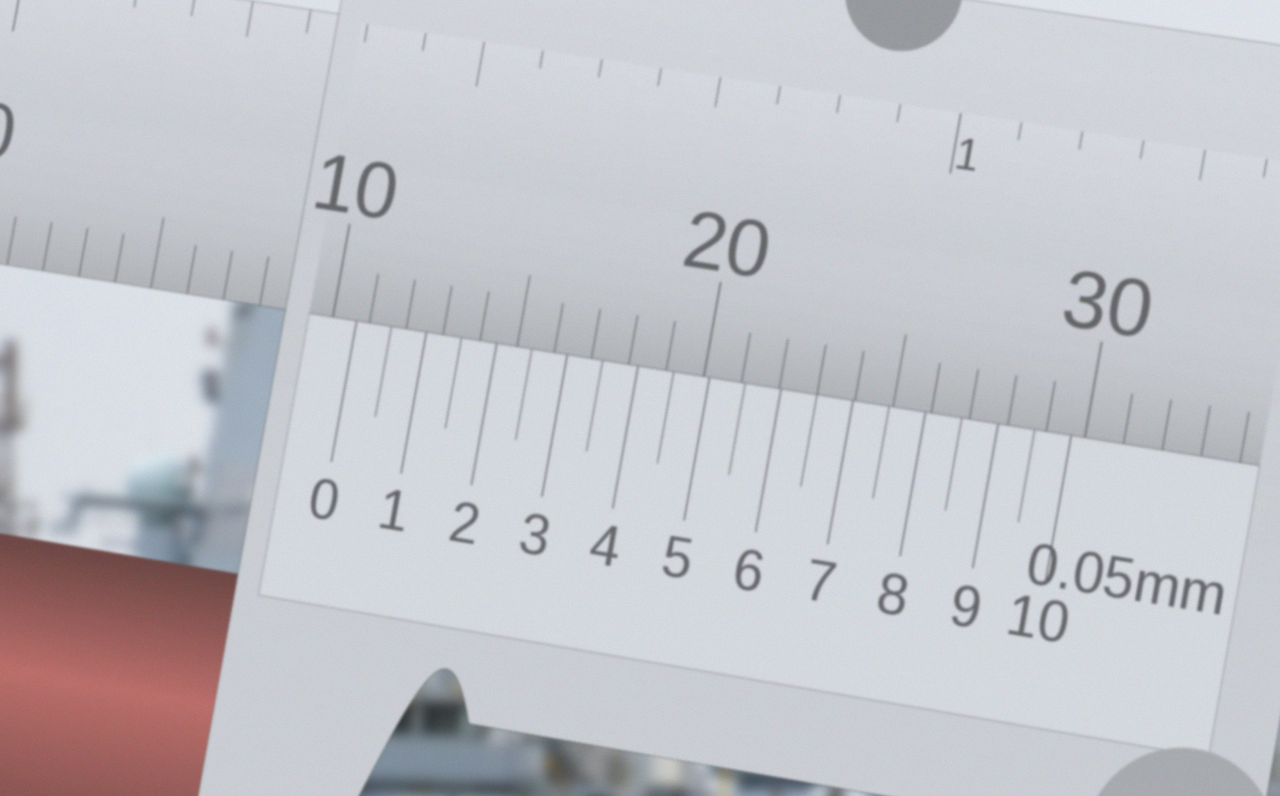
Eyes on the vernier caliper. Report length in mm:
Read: 10.65 mm
